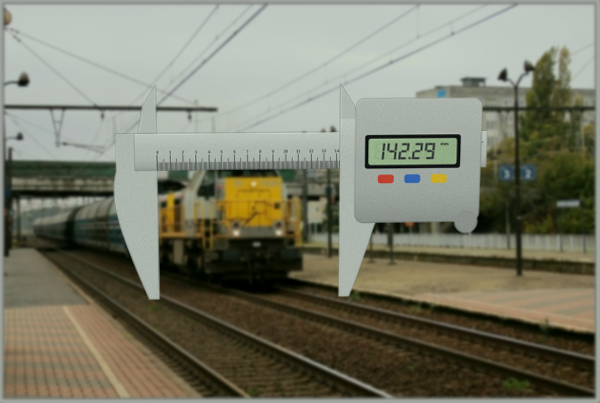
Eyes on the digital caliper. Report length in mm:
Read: 142.29 mm
